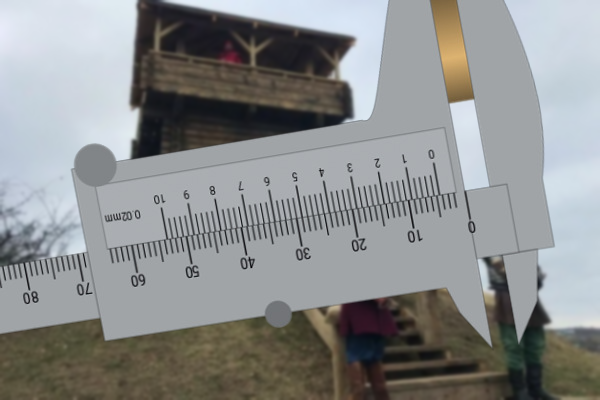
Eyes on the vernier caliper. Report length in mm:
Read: 4.5 mm
